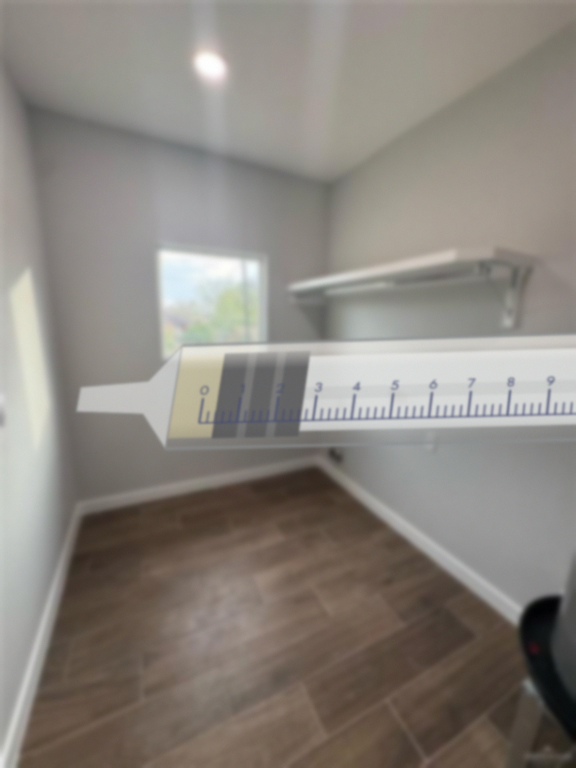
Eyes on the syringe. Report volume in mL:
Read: 0.4 mL
